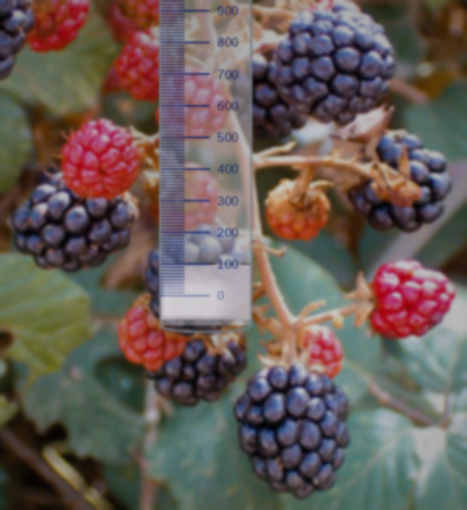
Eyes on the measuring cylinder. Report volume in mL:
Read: 100 mL
